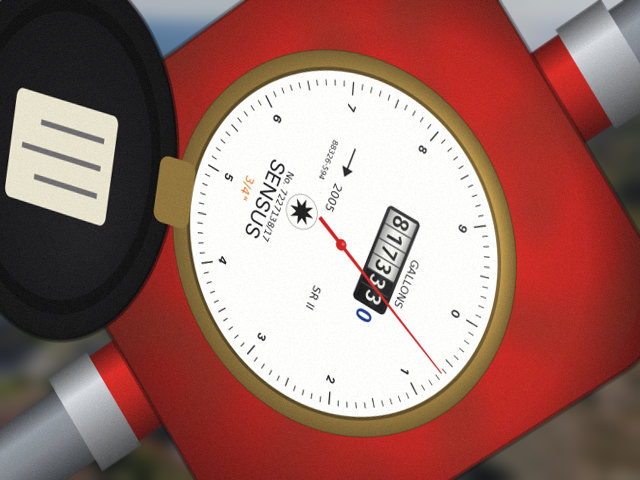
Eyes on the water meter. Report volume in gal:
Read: 8173330.6 gal
